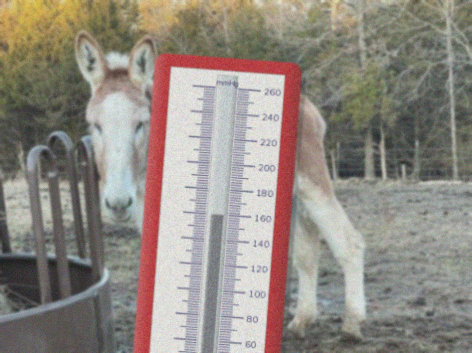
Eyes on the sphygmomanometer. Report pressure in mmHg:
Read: 160 mmHg
